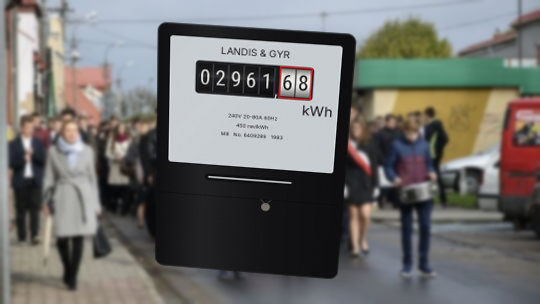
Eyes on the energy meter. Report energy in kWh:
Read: 2961.68 kWh
